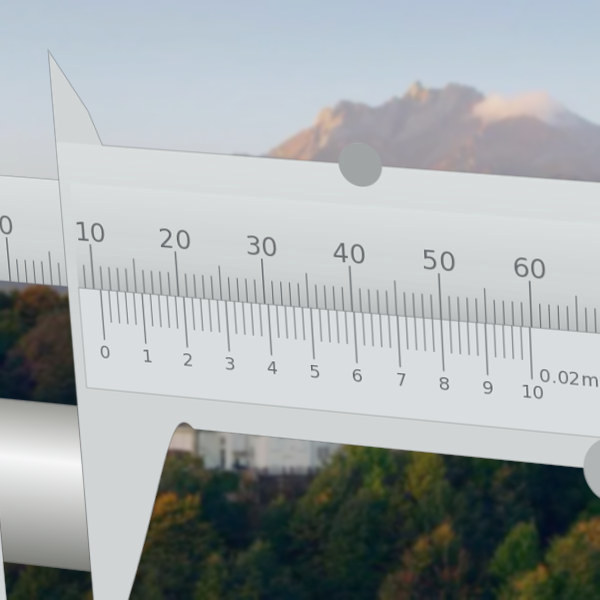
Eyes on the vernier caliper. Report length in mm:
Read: 10.8 mm
